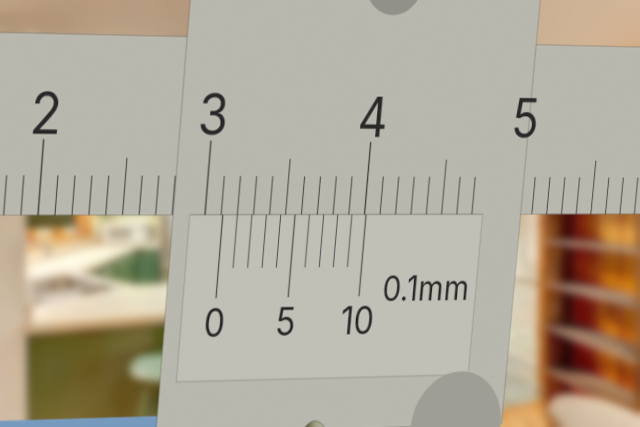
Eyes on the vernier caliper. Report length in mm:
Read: 31.1 mm
